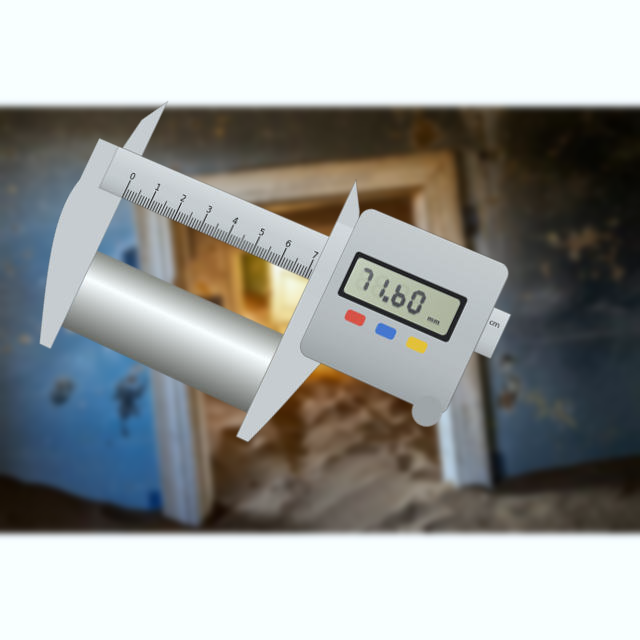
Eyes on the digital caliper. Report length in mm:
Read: 71.60 mm
